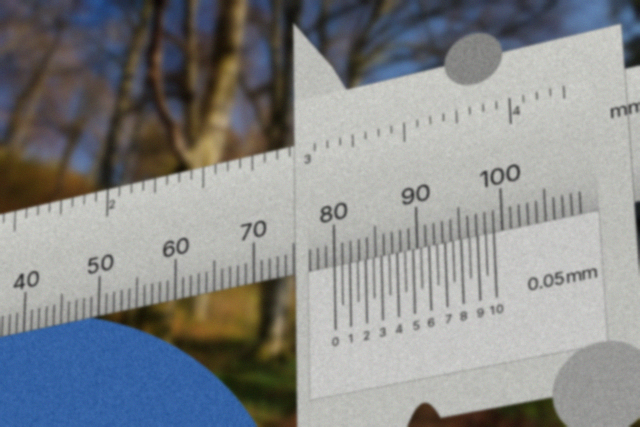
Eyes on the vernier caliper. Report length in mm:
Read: 80.0 mm
